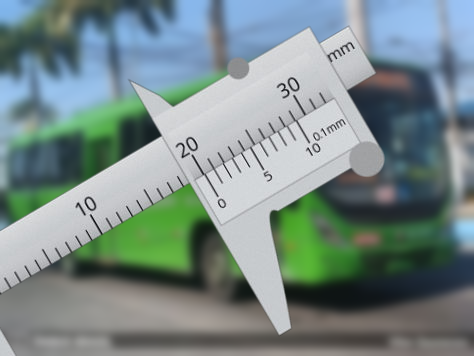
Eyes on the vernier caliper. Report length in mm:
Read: 20.1 mm
